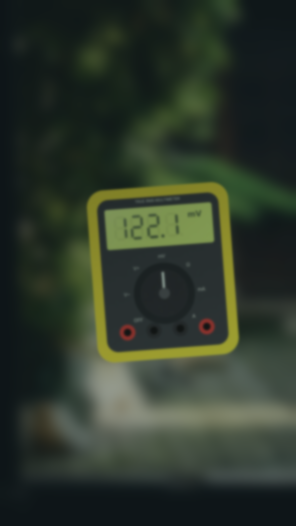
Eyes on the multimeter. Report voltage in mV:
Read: 122.1 mV
